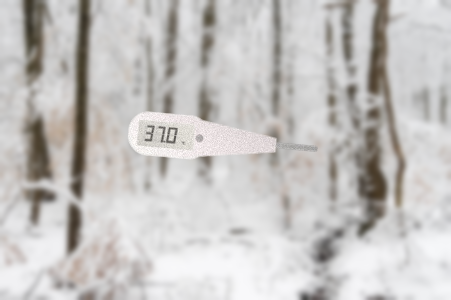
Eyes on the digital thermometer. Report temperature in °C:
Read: 37.0 °C
